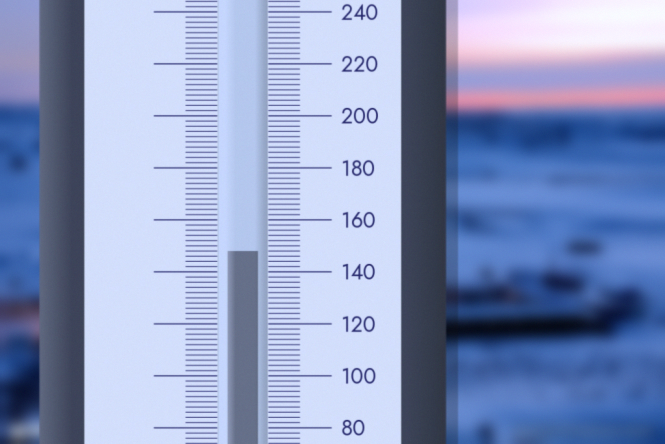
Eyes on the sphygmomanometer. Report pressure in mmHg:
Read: 148 mmHg
